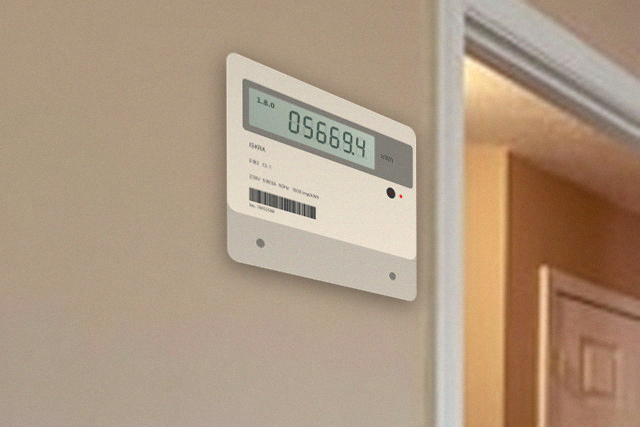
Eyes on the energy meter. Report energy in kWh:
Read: 5669.4 kWh
